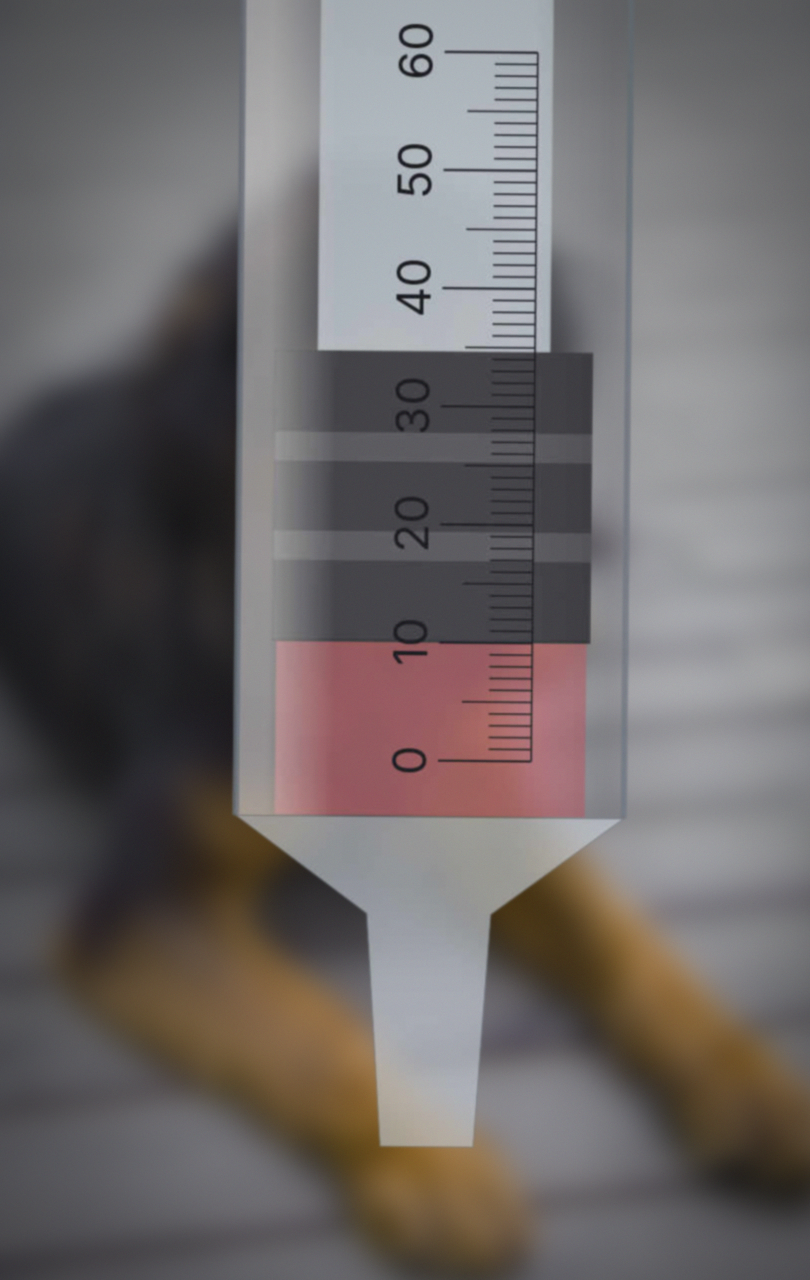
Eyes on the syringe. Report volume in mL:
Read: 10 mL
